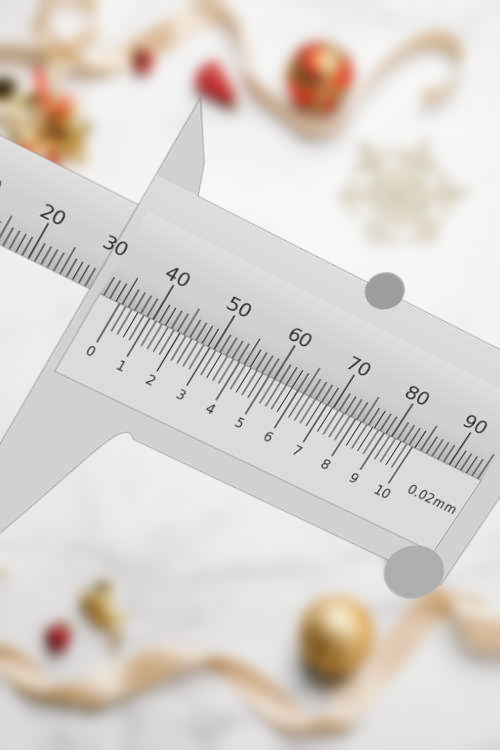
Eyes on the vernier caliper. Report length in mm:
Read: 34.6 mm
